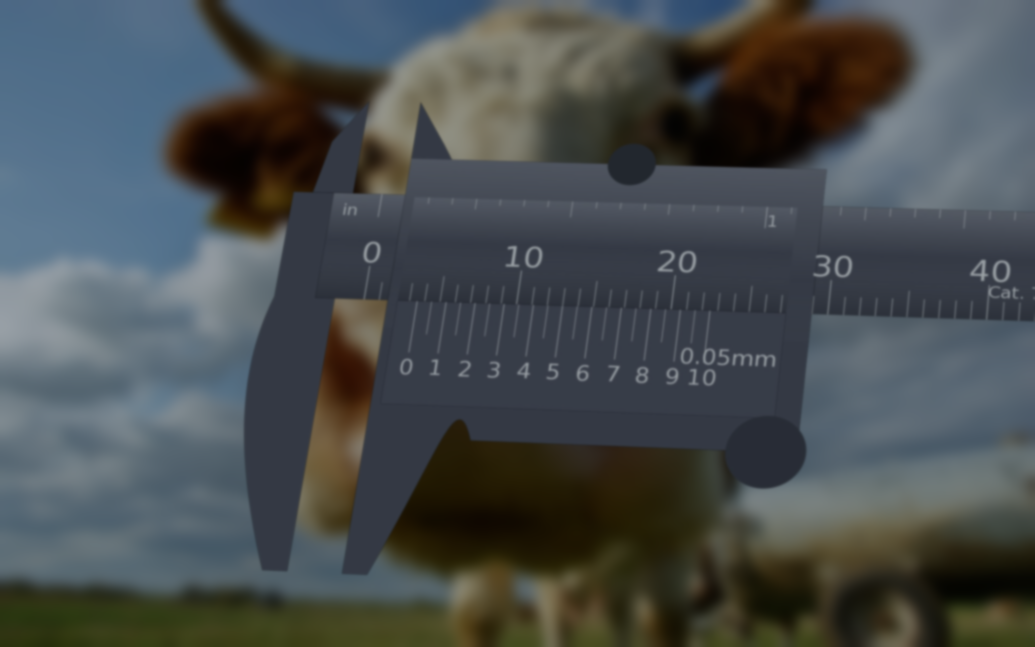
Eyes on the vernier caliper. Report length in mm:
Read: 3.5 mm
